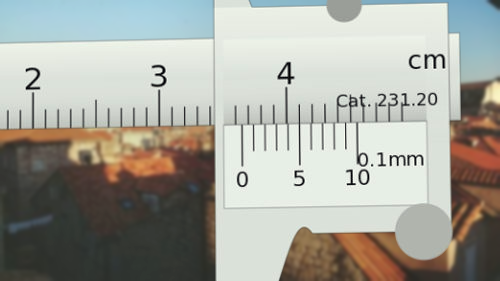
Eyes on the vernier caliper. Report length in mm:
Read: 36.5 mm
